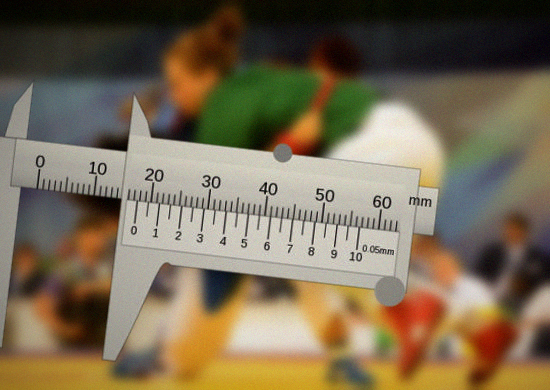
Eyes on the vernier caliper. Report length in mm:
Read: 17.6 mm
